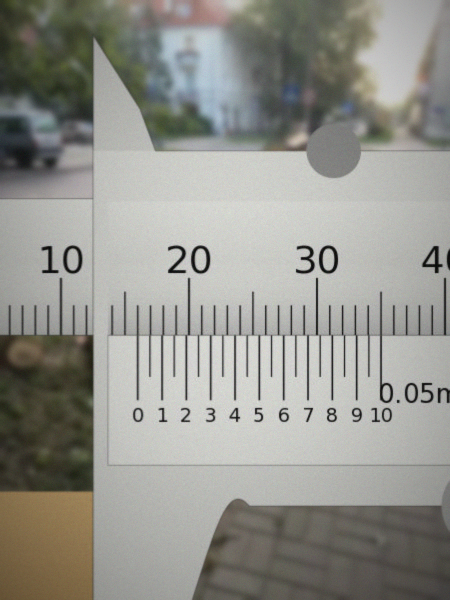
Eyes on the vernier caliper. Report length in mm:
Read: 16.0 mm
